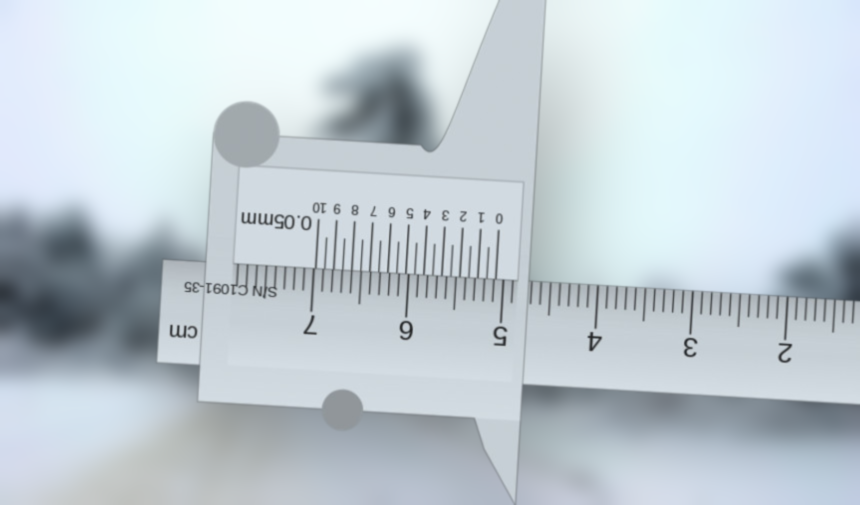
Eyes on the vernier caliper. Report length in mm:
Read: 50.8 mm
